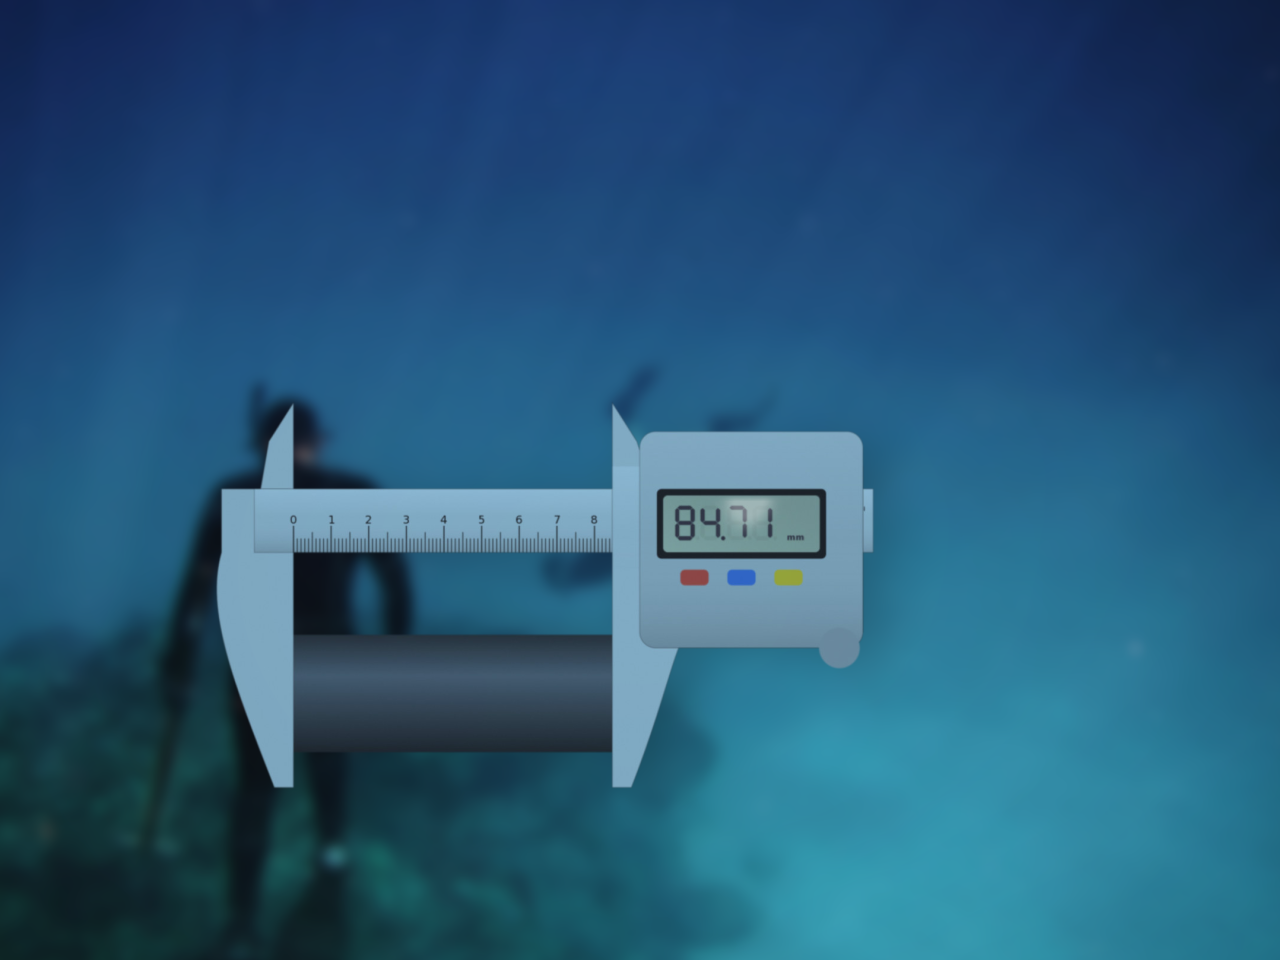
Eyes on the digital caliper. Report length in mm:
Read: 84.71 mm
